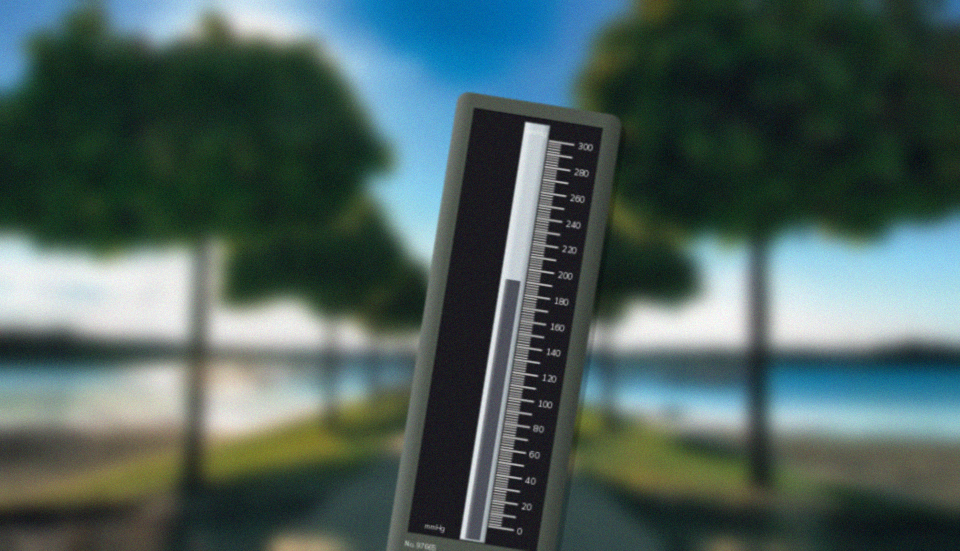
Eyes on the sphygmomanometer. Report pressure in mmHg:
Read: 190 mmHg
